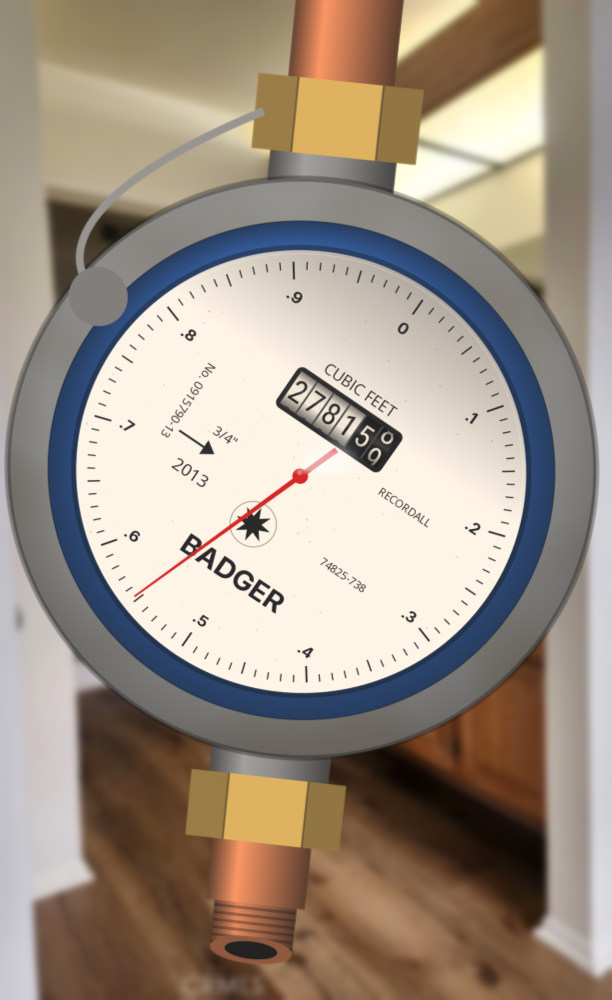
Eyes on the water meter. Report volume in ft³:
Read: 278158.55 ft³
